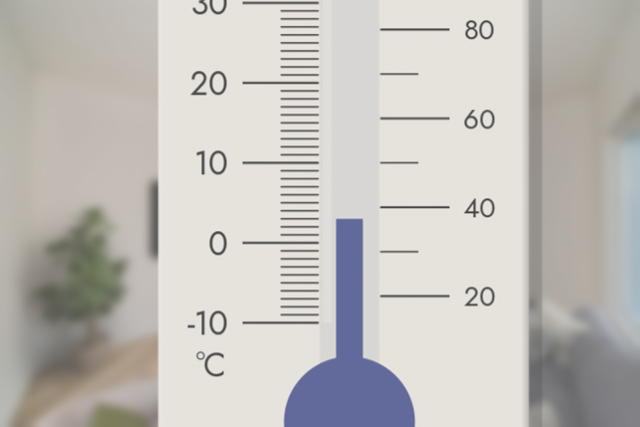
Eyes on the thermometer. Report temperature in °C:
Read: 3 °C
